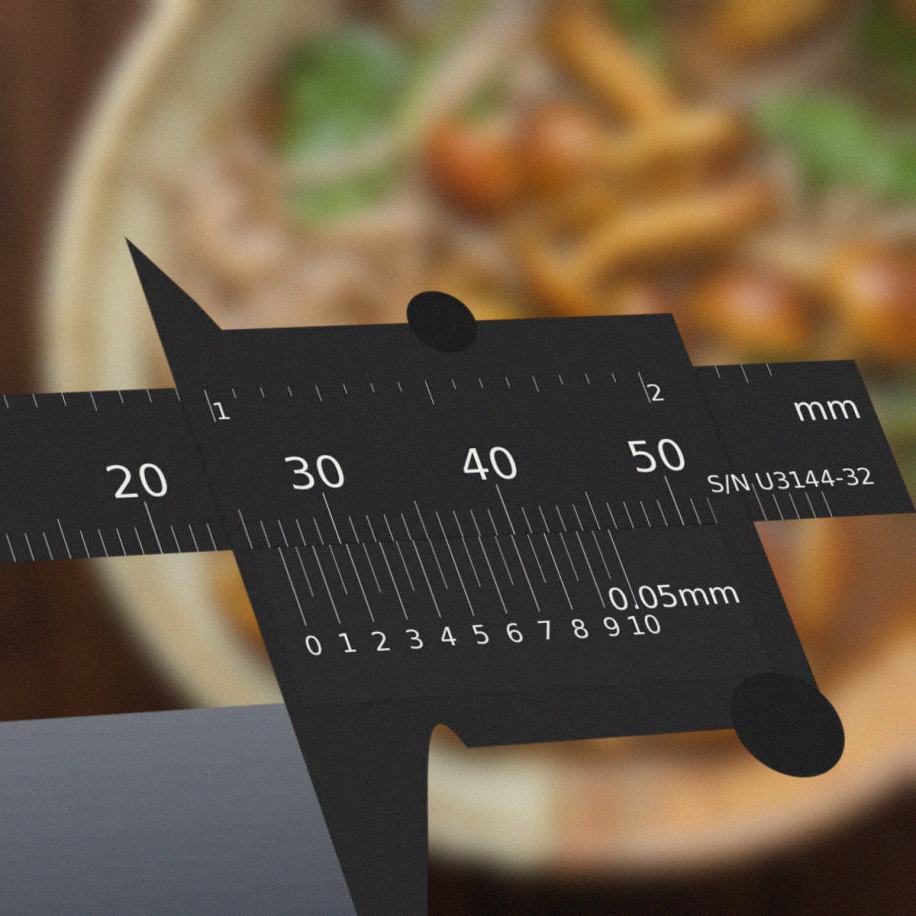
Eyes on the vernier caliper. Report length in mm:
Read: 26.5 mm
